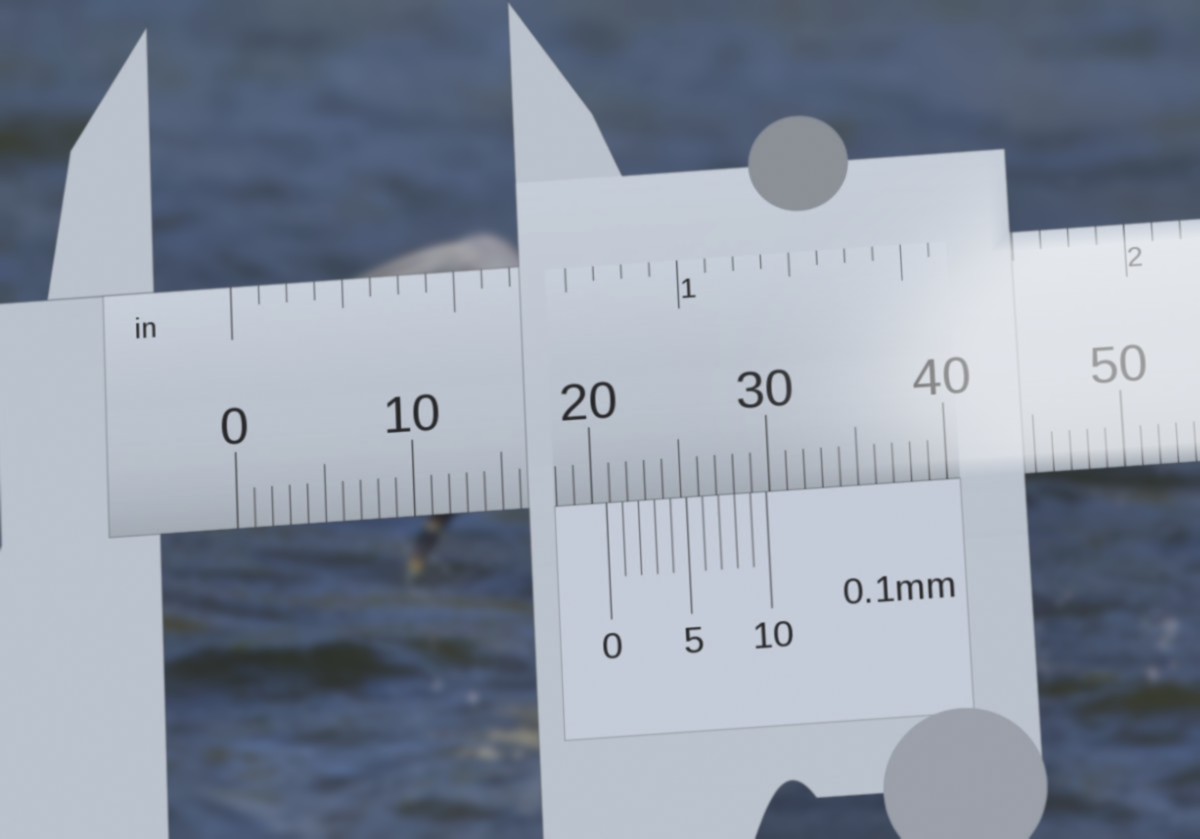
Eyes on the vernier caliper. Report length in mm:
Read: 20.8 mm
